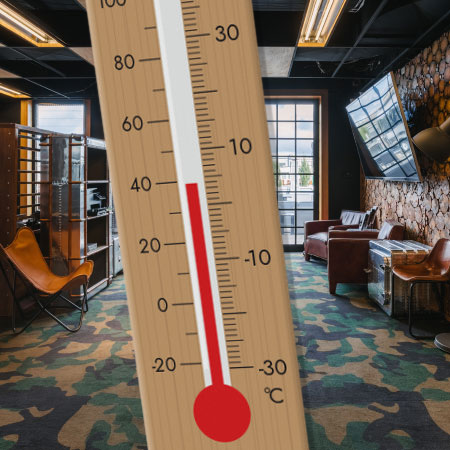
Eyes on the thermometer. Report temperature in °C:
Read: 4 °C
